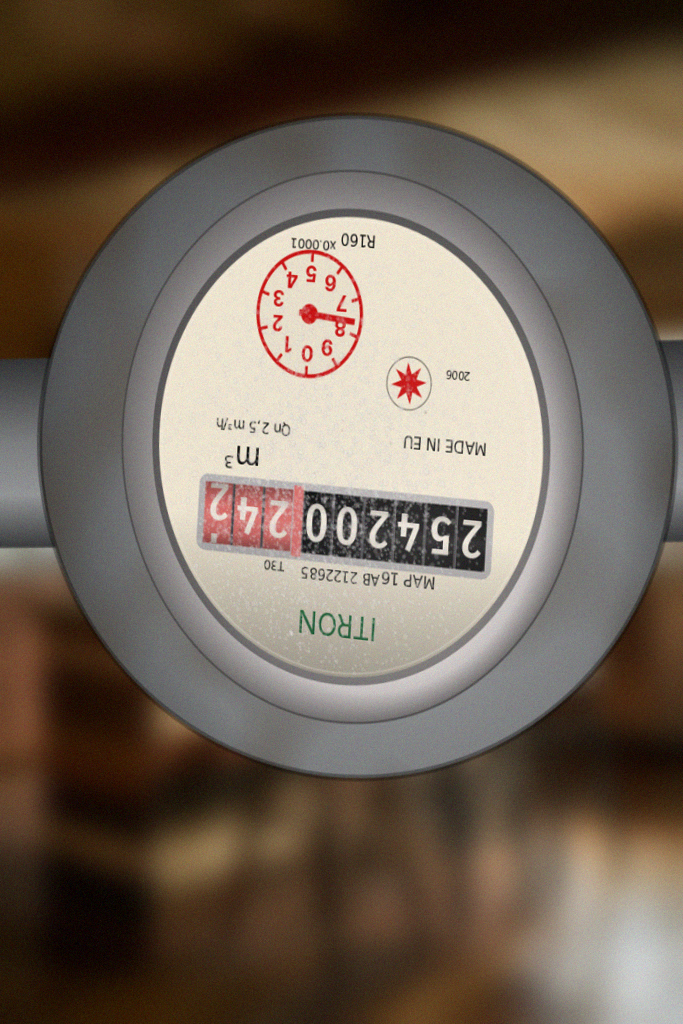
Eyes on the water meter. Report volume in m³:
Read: 254200.2417 m³
